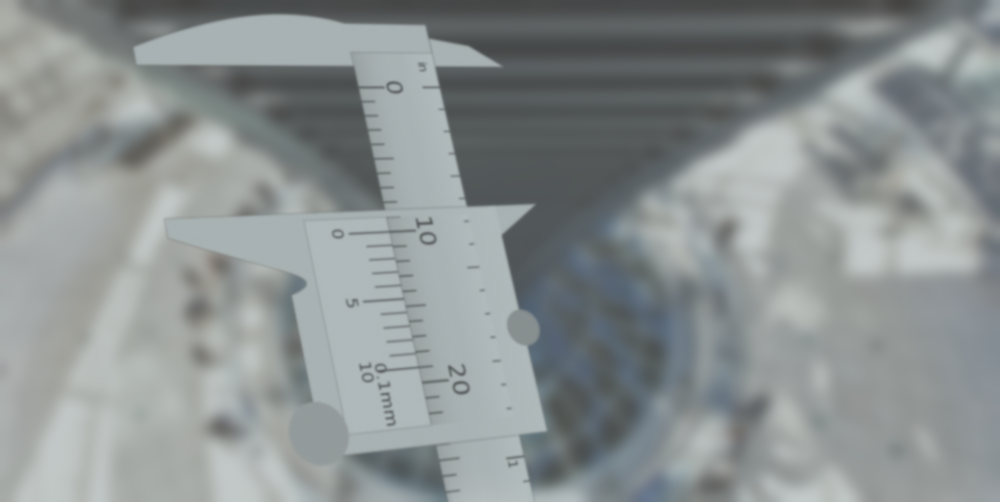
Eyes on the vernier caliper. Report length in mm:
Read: 10.0 mm
